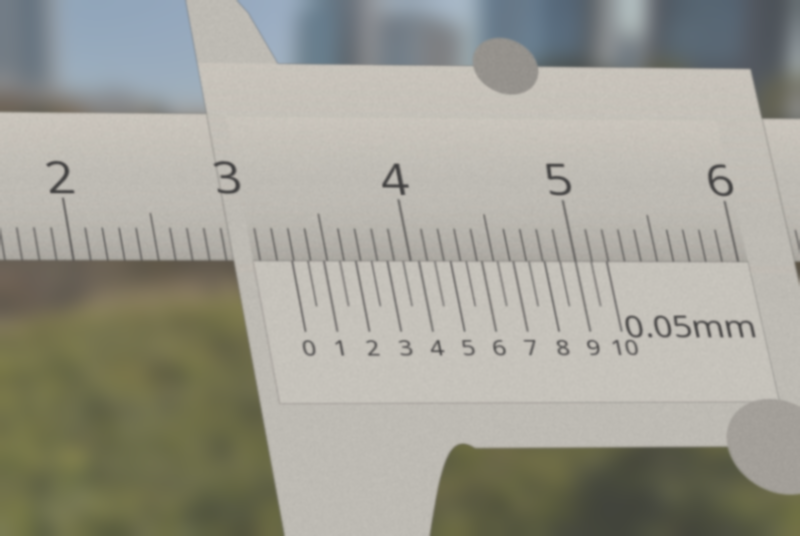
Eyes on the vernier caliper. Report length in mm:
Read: 32.9 mm
